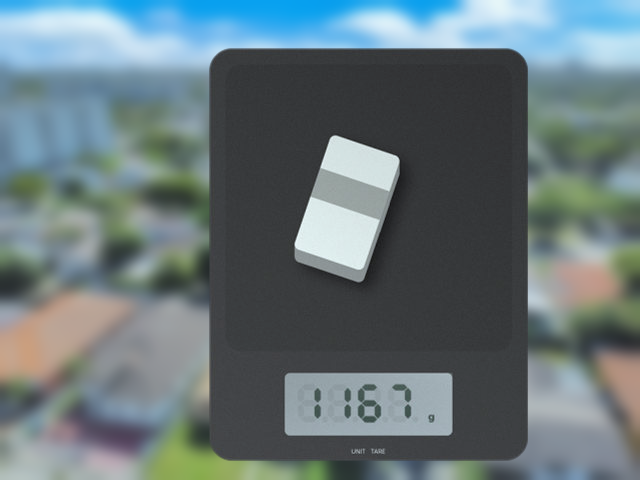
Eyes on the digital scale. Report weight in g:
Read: 1167 g
